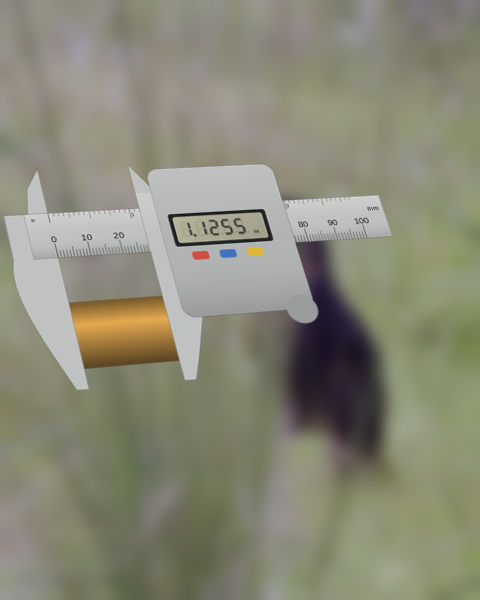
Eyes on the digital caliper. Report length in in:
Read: 1.1255 in
